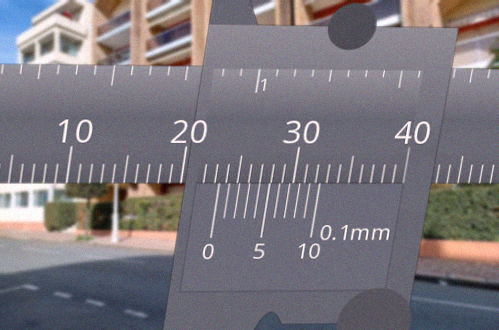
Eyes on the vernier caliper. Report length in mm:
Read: 23.4 mm
